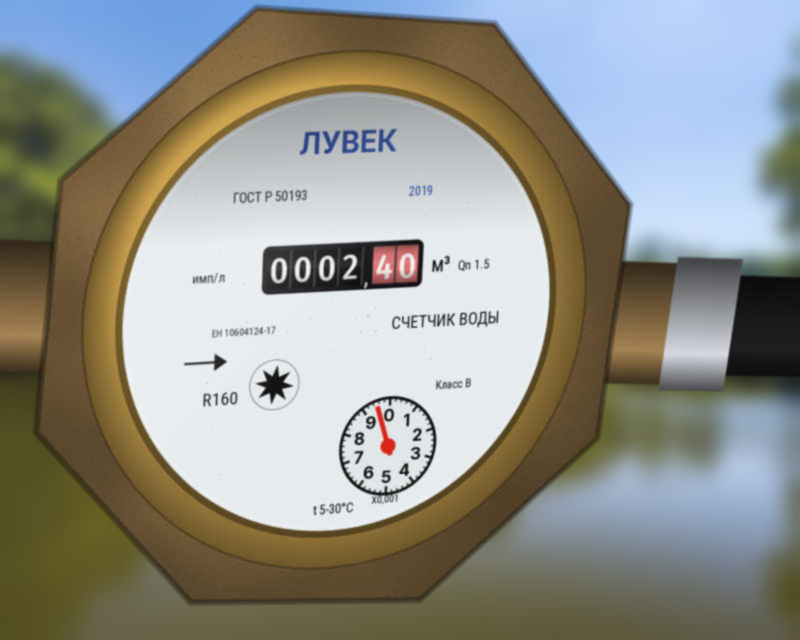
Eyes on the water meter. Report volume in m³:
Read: 2.399 m³
